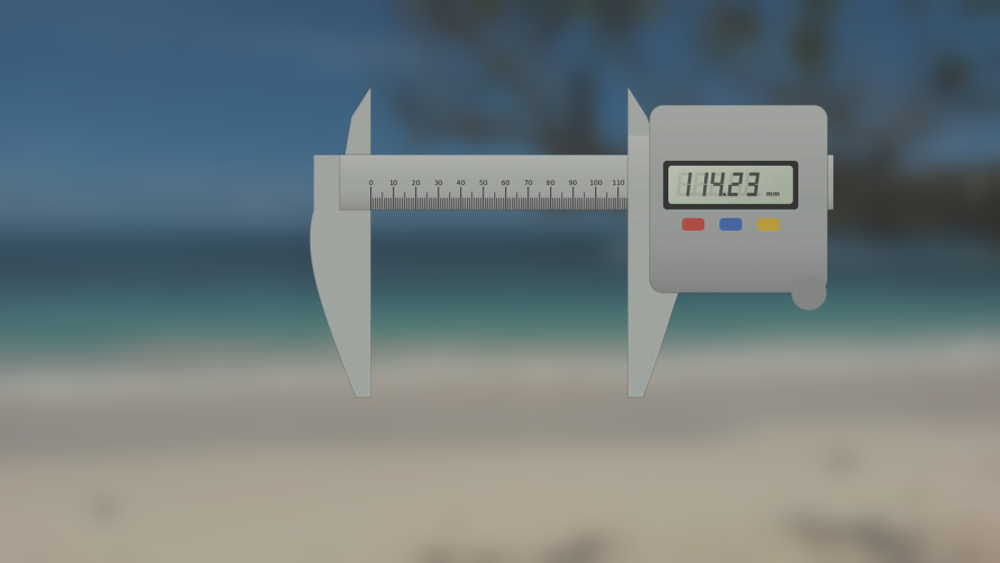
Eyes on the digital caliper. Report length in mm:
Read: 114.23 mm
